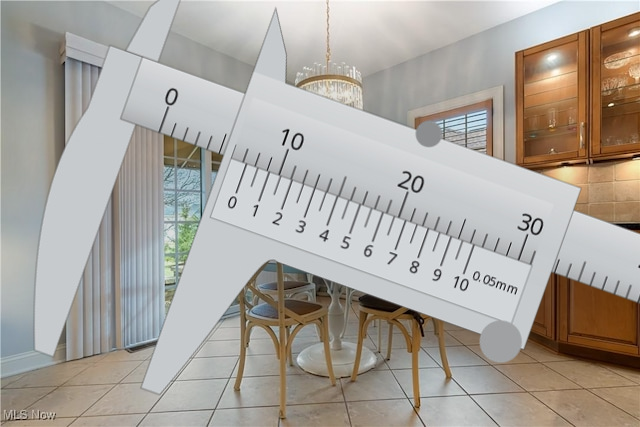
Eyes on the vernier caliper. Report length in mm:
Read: 7.3 mm
